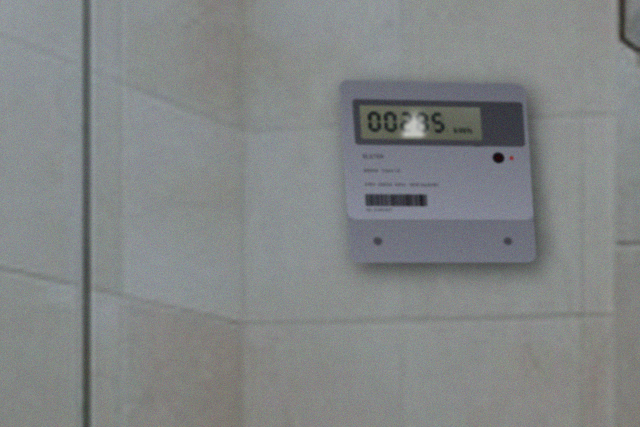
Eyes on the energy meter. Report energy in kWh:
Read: 285 kWh
